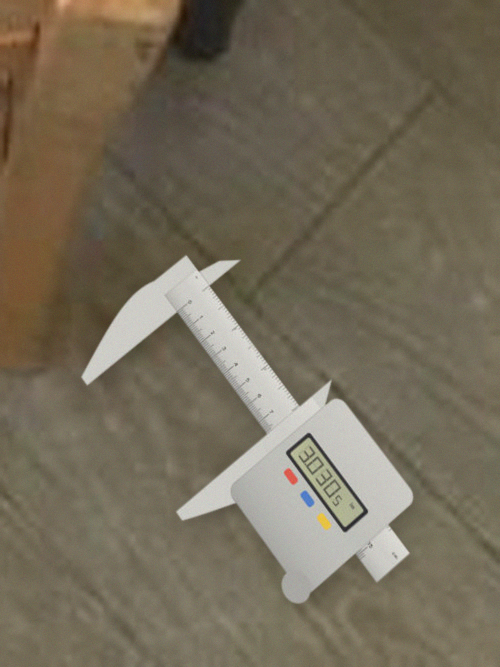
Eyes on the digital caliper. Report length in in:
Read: 3.0305 in
